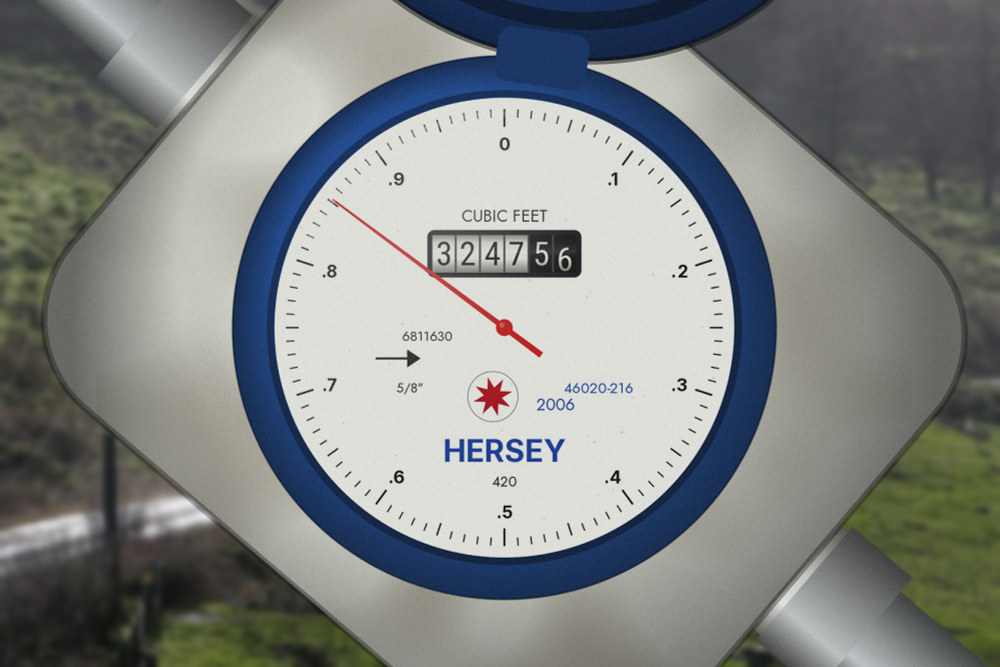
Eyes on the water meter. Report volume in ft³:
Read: 324755.85 ft³
